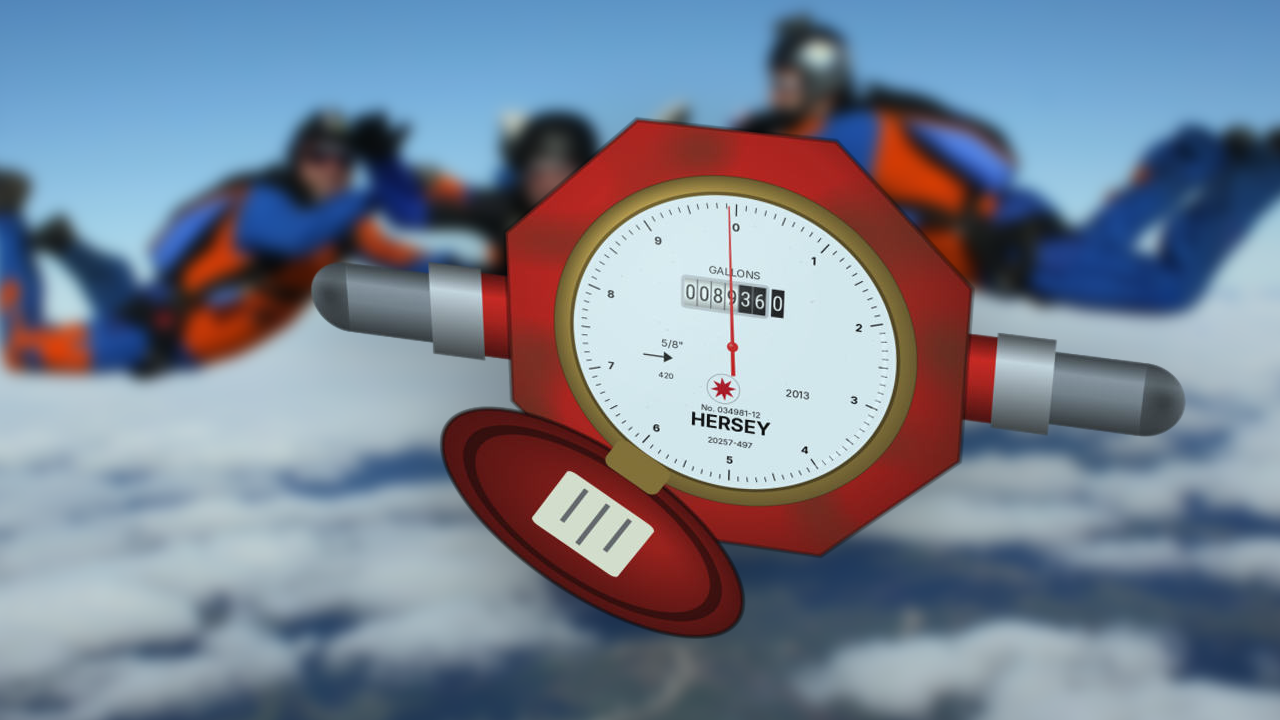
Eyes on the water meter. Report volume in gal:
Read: 89359.9 gal
